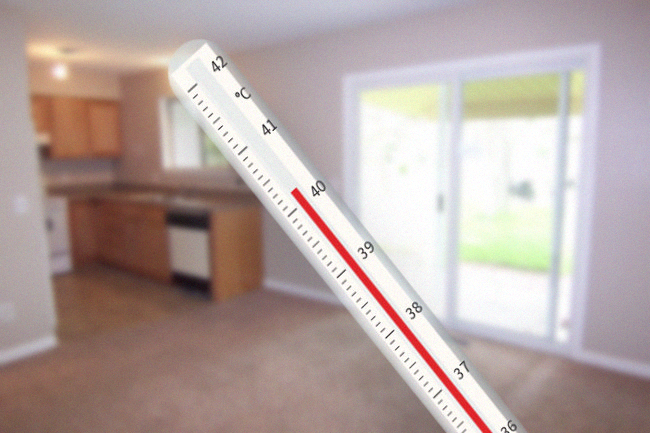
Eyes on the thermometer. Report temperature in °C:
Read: 40.2 °C
